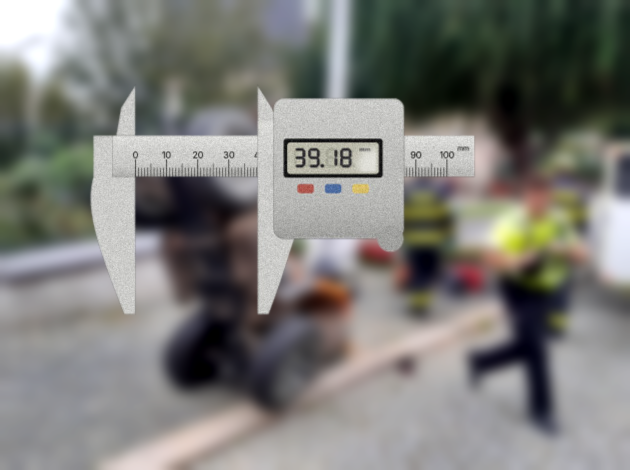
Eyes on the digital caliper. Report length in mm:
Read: 39.18 mm
